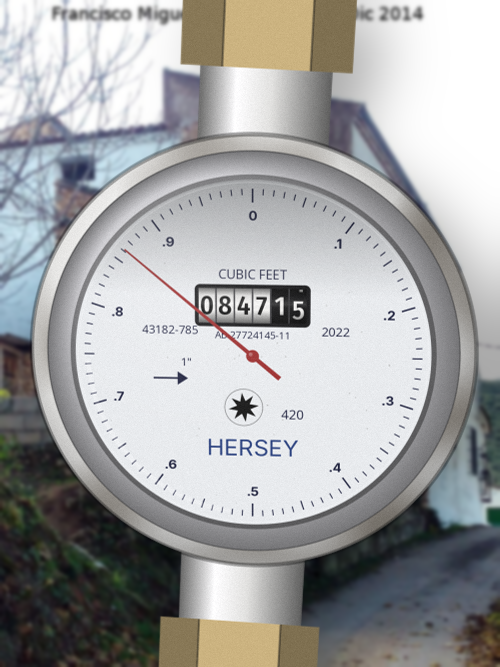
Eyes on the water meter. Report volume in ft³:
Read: 84714.86 ft³
